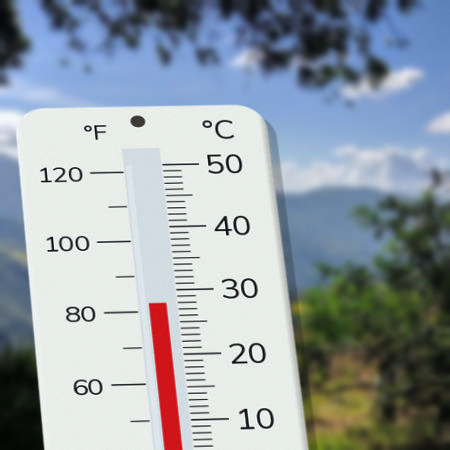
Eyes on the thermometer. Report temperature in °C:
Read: 28 °C
